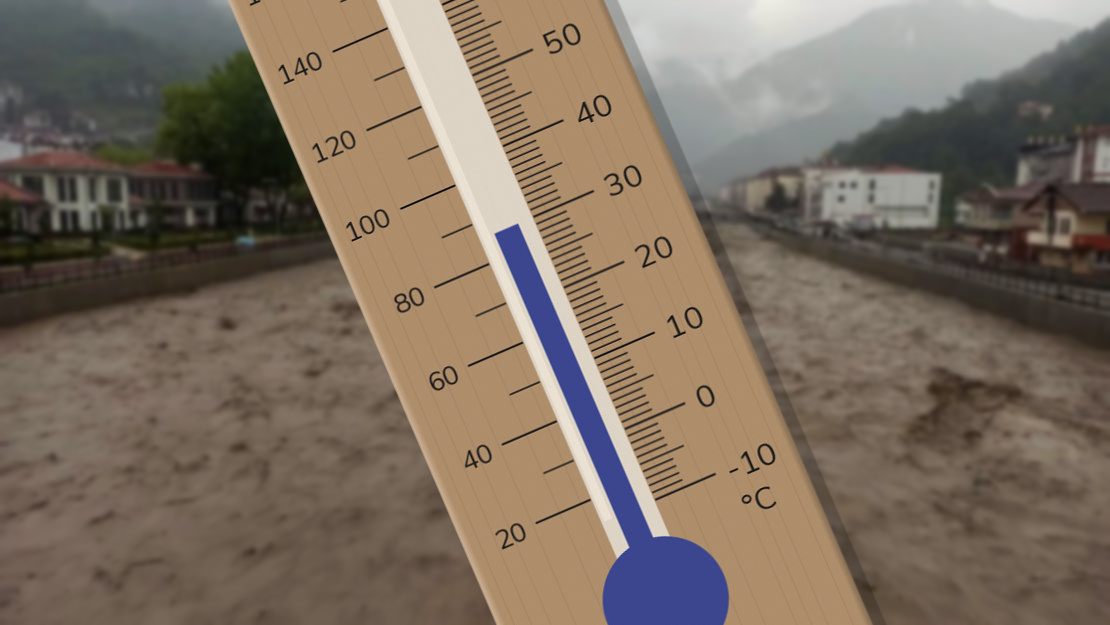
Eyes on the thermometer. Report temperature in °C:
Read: 30 °C
